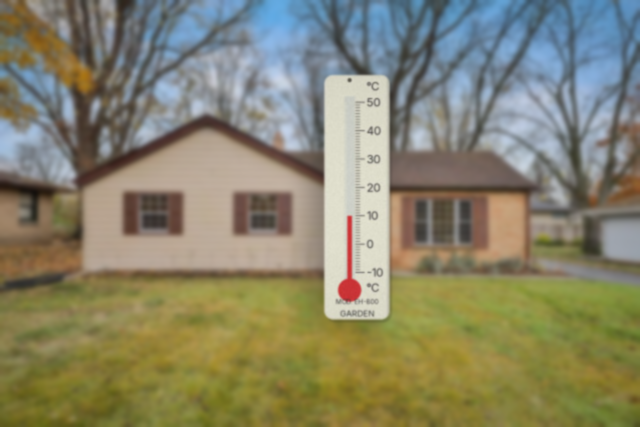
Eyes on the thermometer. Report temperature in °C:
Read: 10 °C
